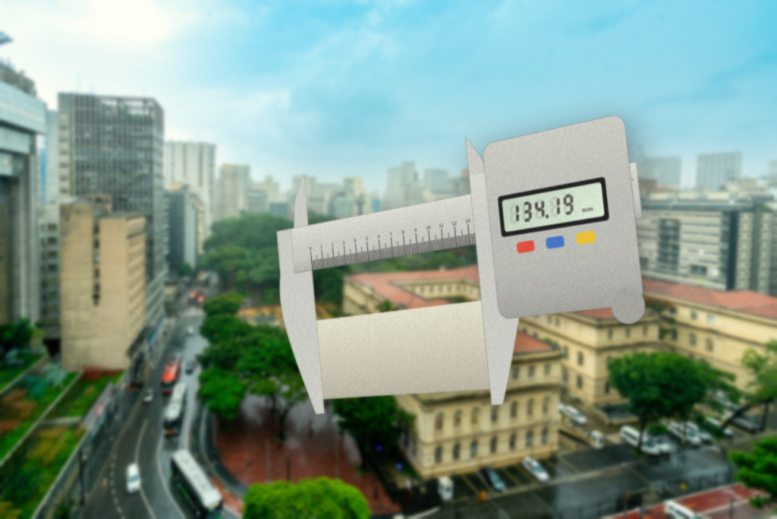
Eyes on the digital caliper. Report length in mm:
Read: 134.19 mm
